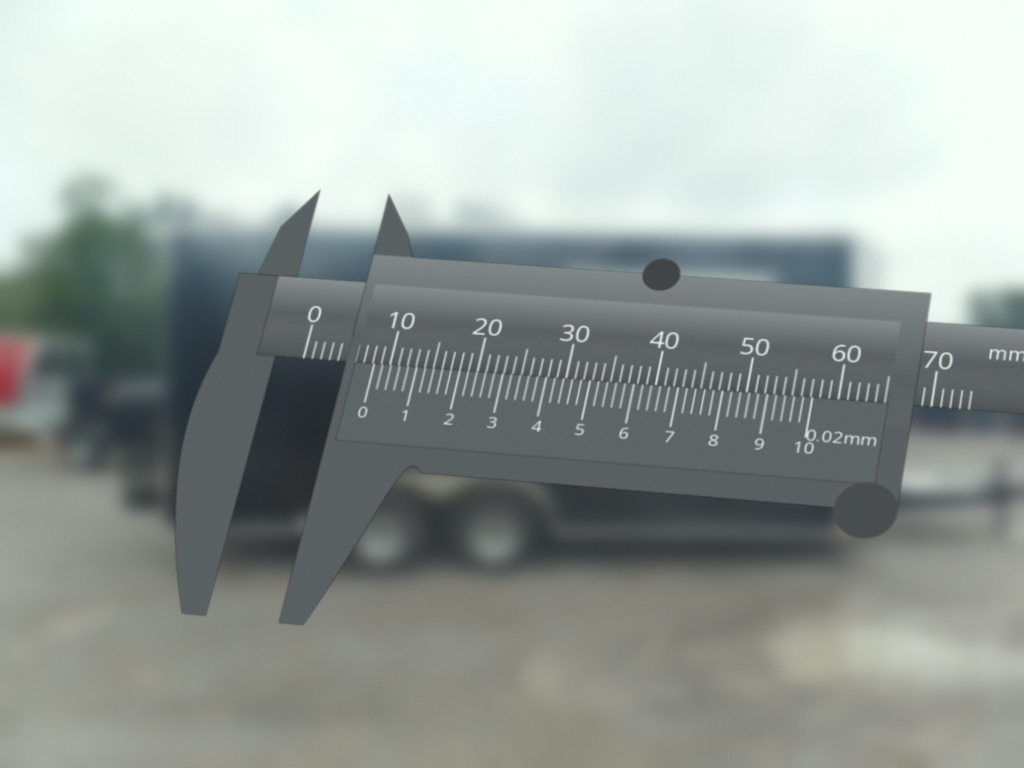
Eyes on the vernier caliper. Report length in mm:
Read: 8.2 mm
